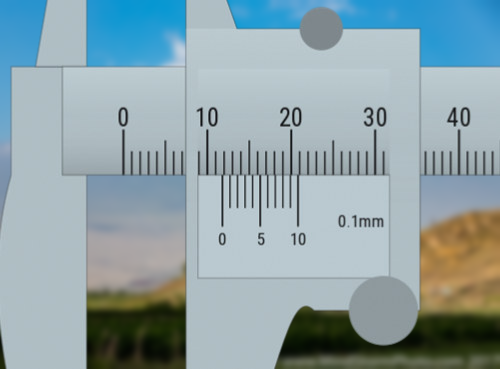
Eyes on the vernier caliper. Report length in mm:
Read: 11.8 mm
